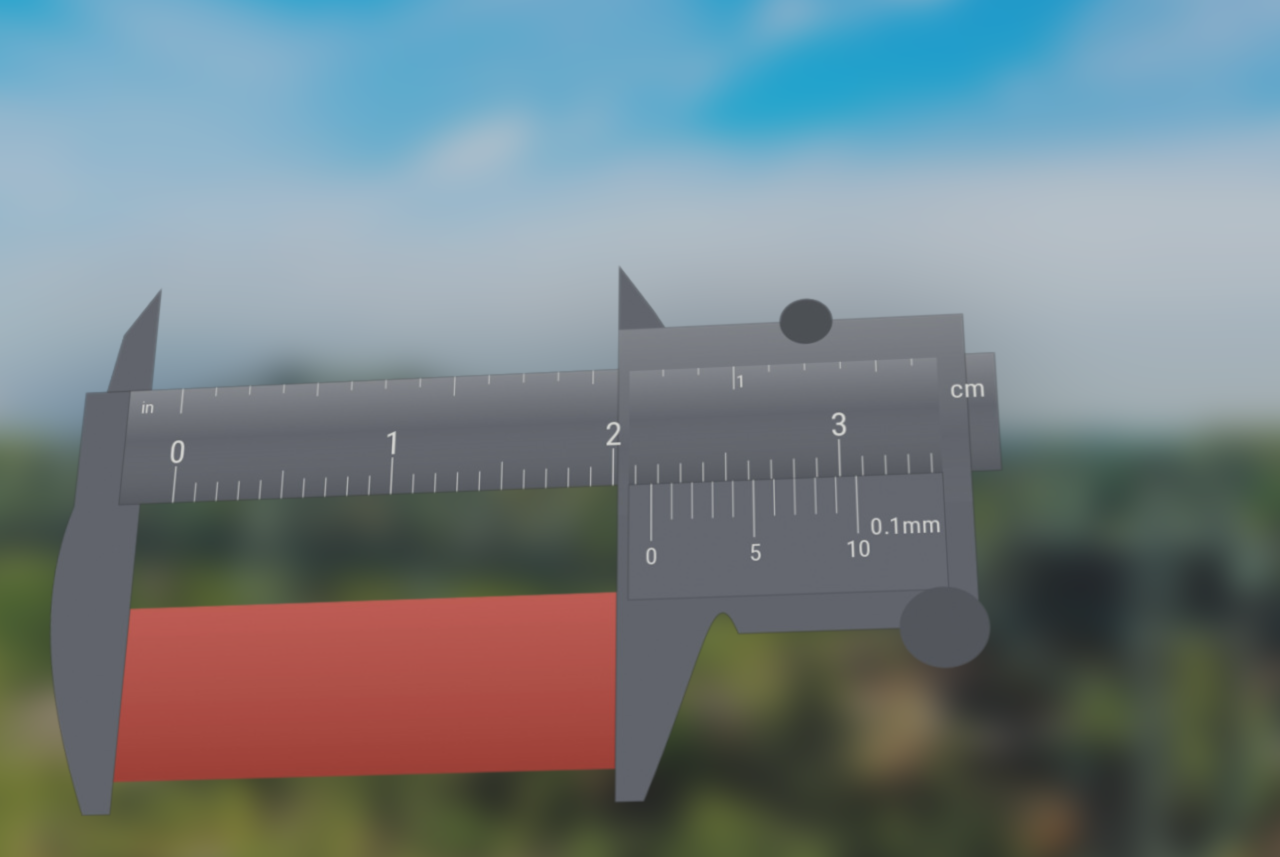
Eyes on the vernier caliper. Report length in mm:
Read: 21.7 mm
